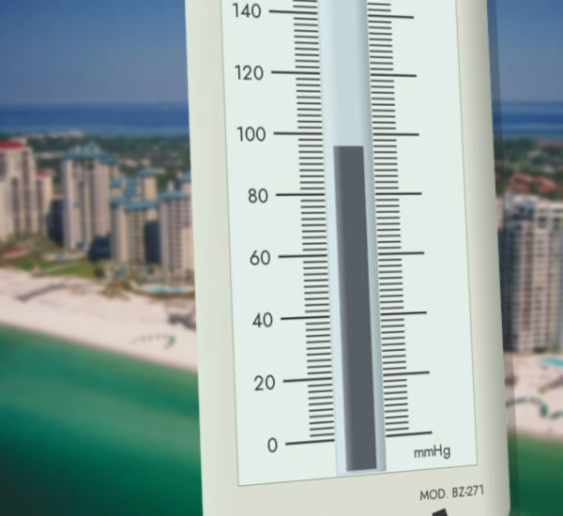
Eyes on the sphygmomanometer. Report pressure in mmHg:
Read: 96 mmHg
